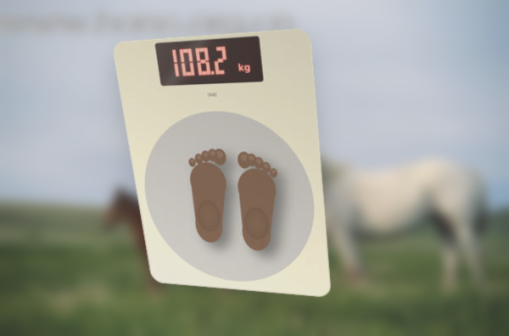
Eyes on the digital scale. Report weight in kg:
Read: 108.2 kg
